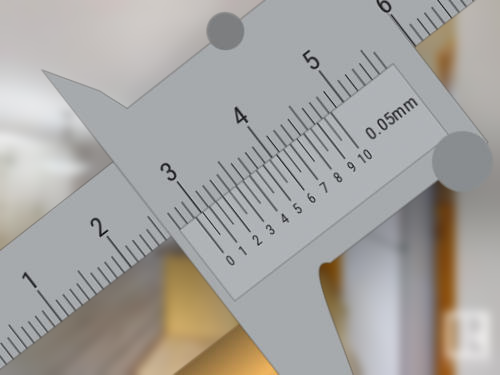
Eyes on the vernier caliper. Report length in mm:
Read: 29.2 mm
